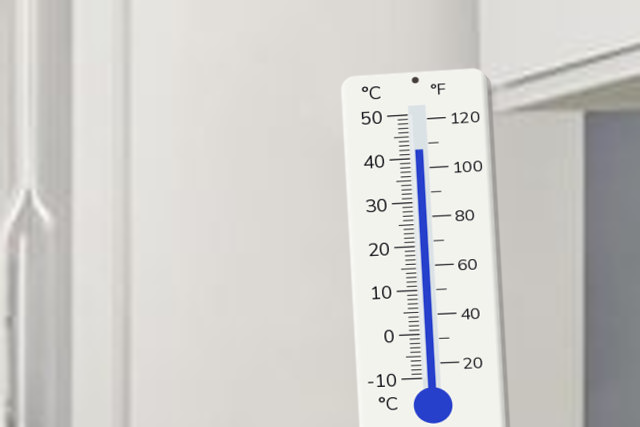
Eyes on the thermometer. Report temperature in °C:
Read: 42 °C
